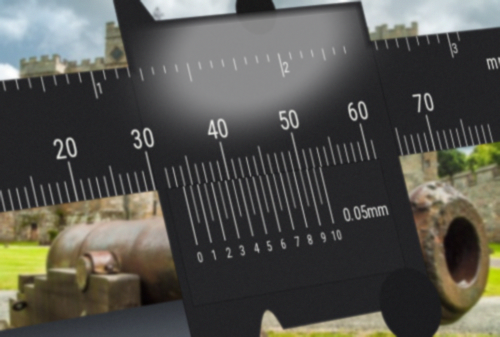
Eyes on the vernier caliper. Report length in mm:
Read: 33.8 mm
